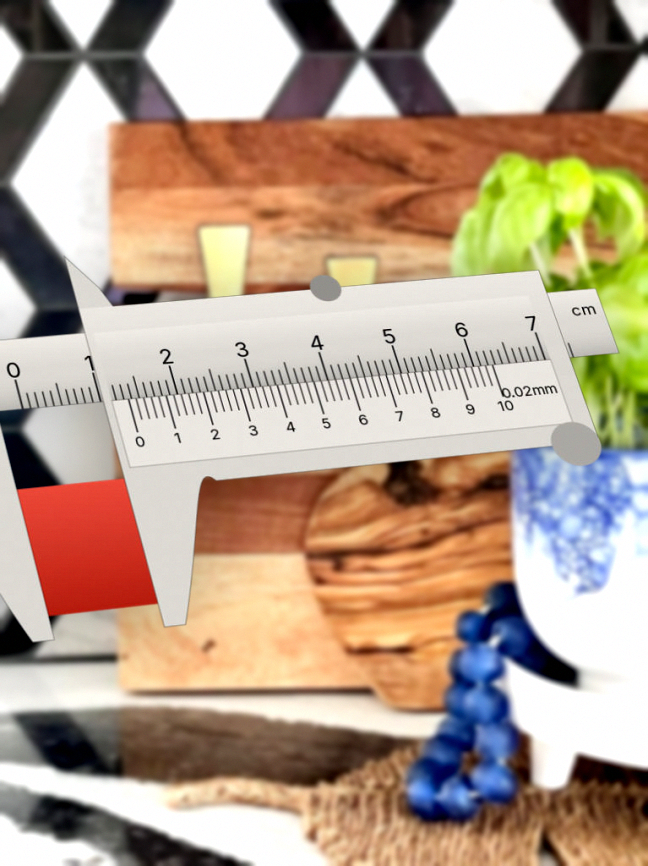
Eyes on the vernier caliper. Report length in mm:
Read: 13.6 mm
